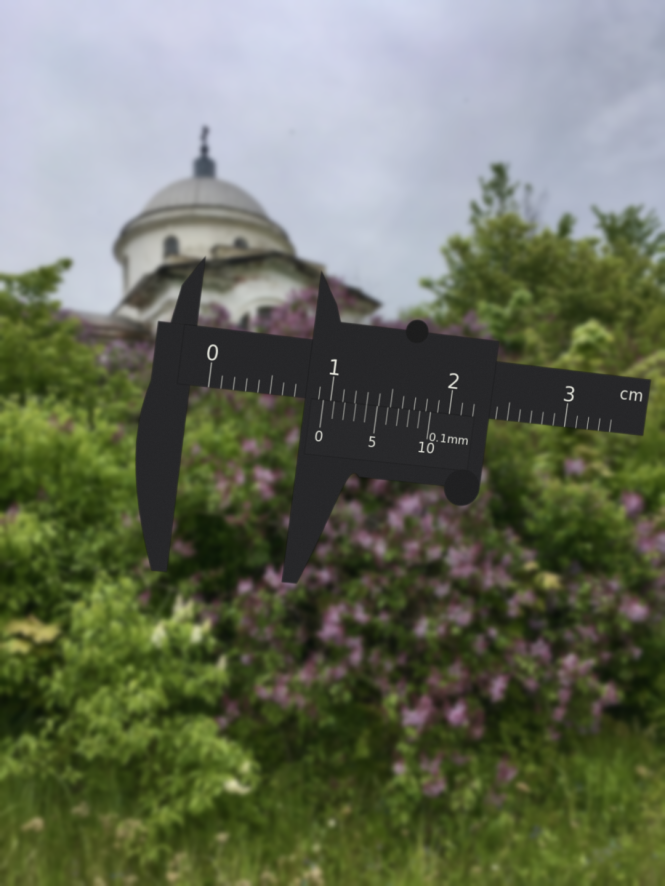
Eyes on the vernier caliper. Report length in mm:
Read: 9.4 mm
